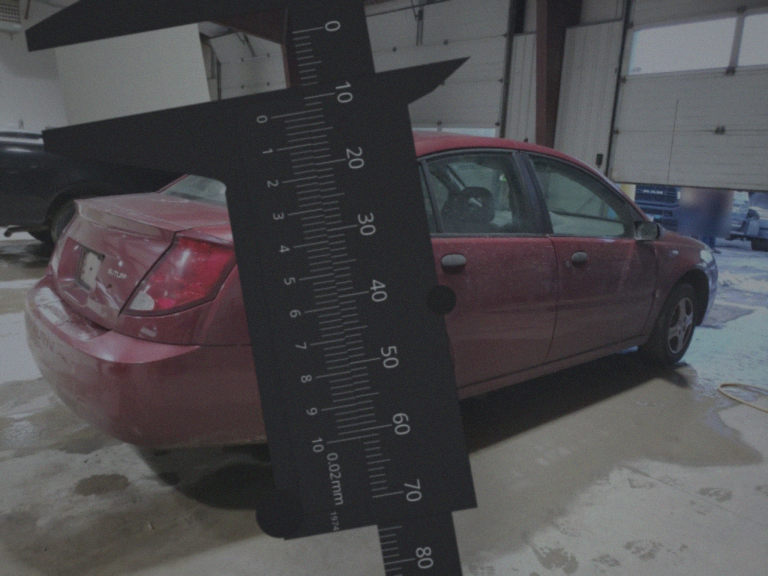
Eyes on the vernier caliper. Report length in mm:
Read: 12.0 mm
